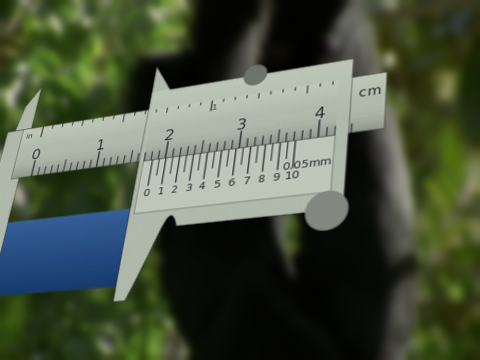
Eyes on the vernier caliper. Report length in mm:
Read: 18.2 mm
